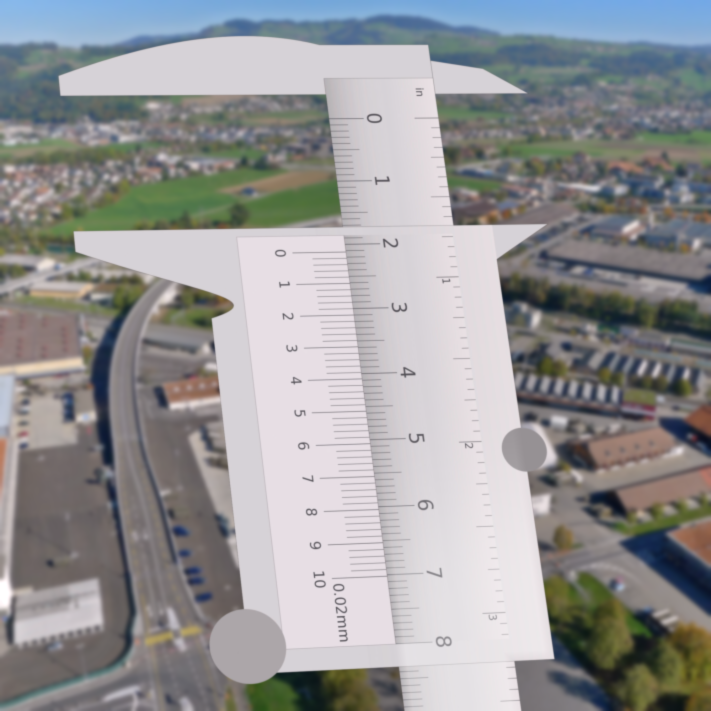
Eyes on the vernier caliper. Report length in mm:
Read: 21.2 mm
